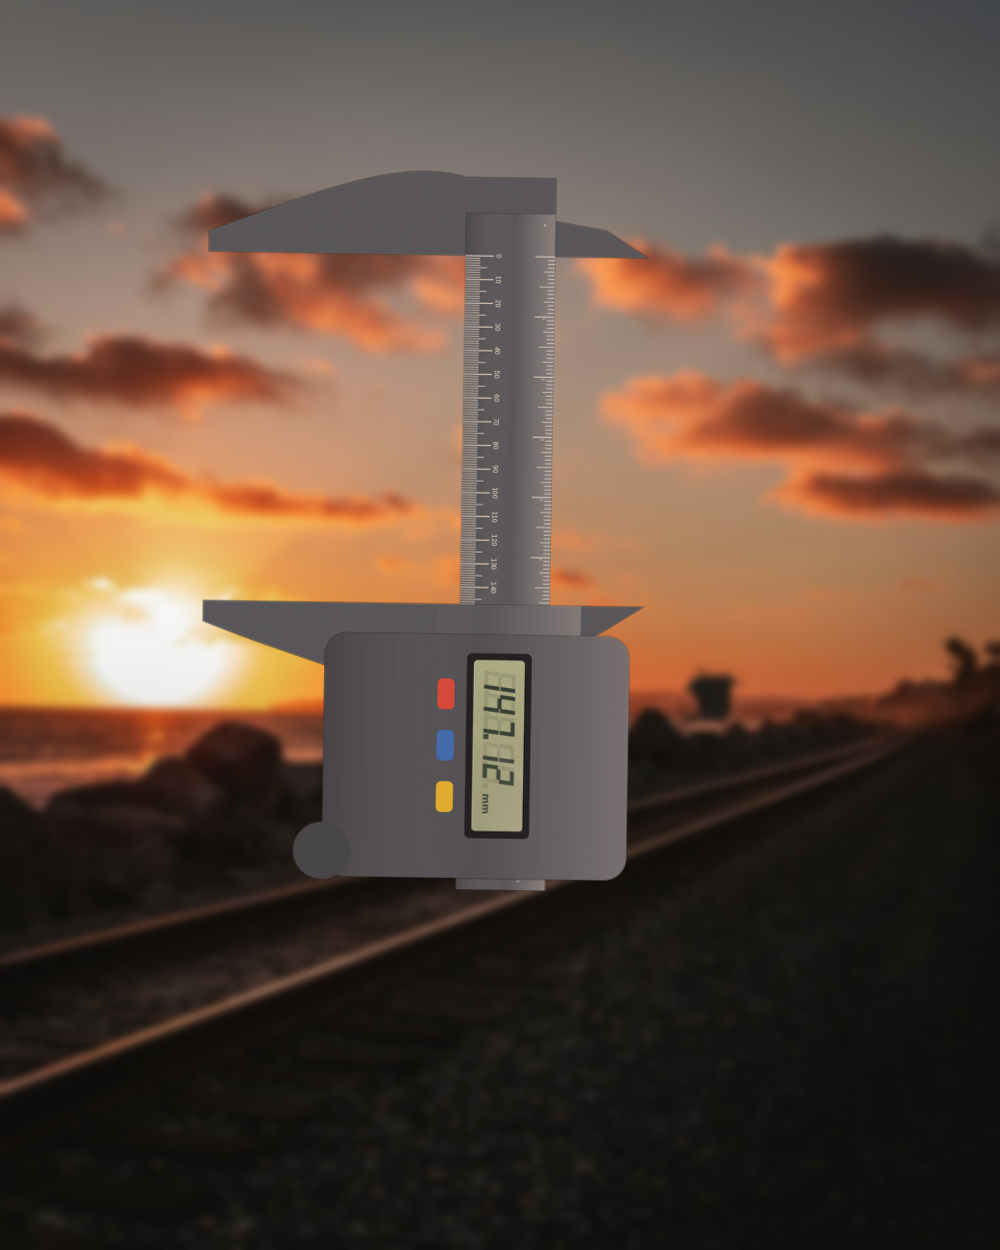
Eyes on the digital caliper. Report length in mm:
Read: 147.12 mm
